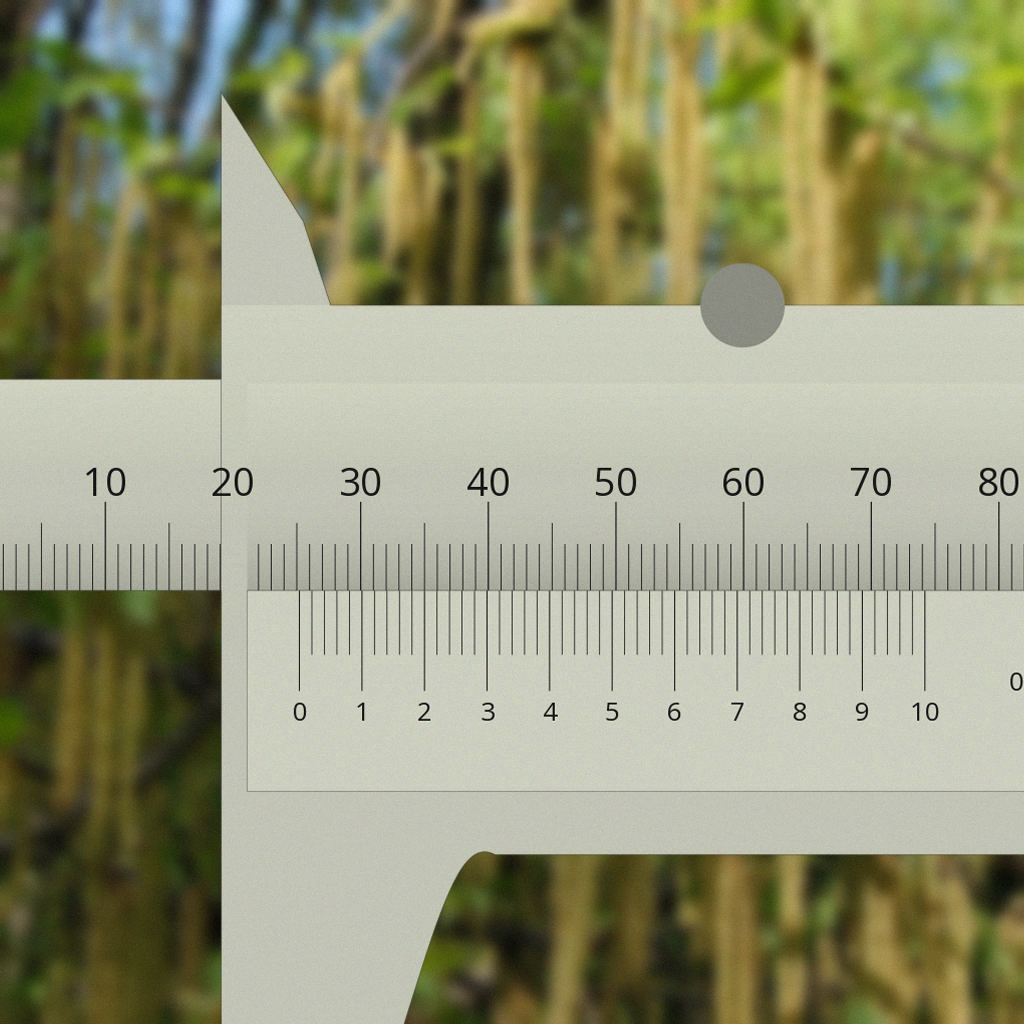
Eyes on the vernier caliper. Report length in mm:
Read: 25.2 mm
